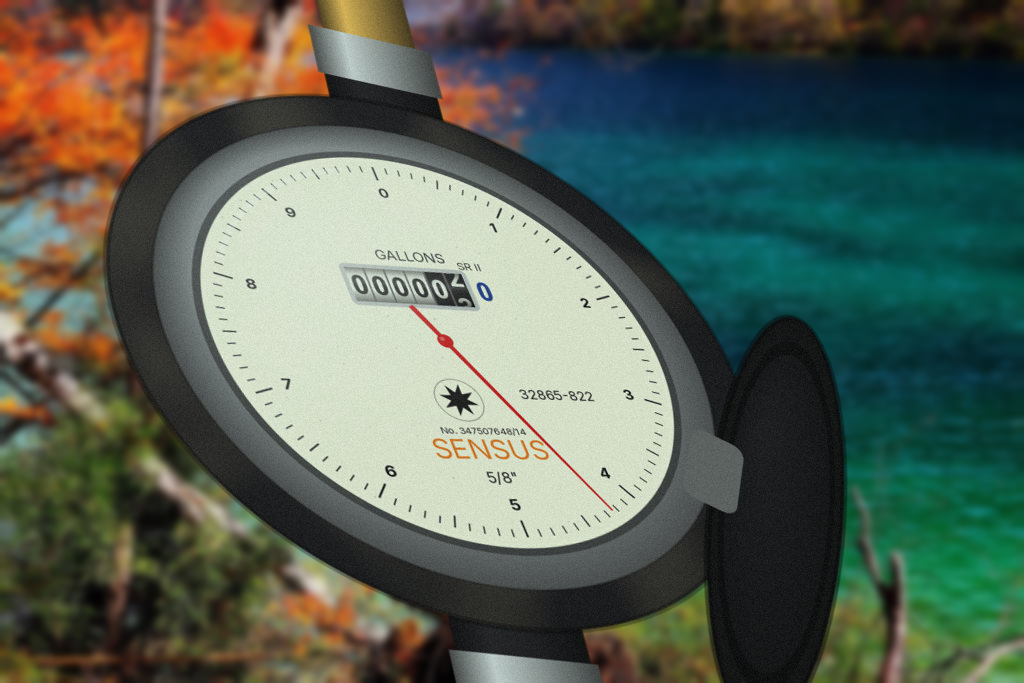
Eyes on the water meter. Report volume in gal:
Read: 24.2 gal
